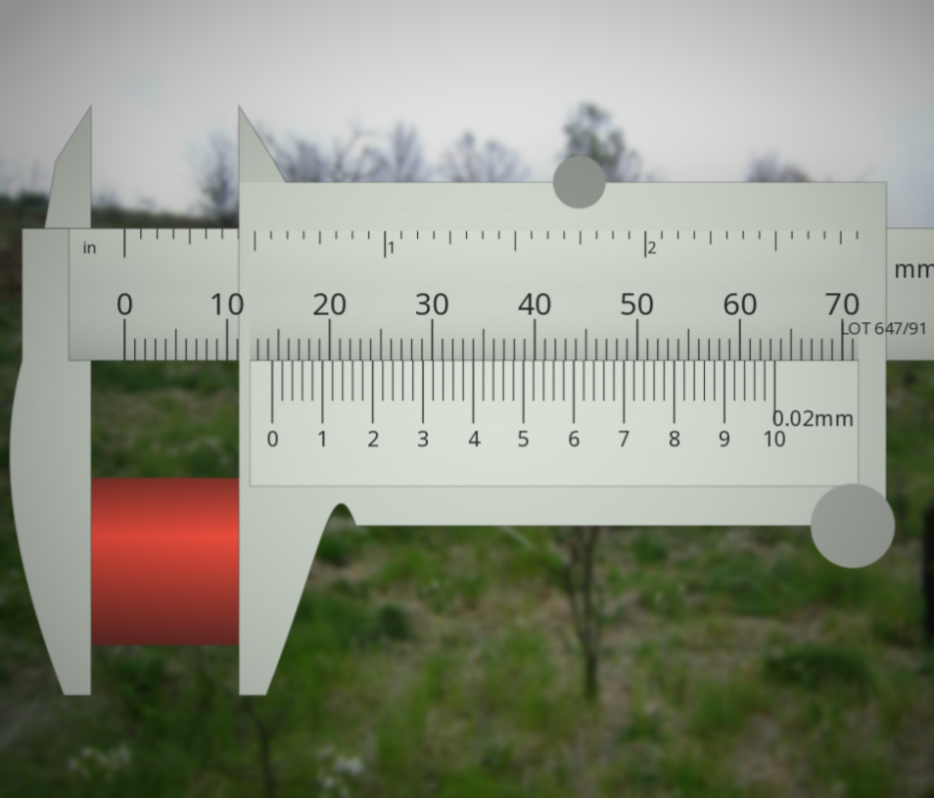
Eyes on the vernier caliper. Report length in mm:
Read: 14.4 mm
